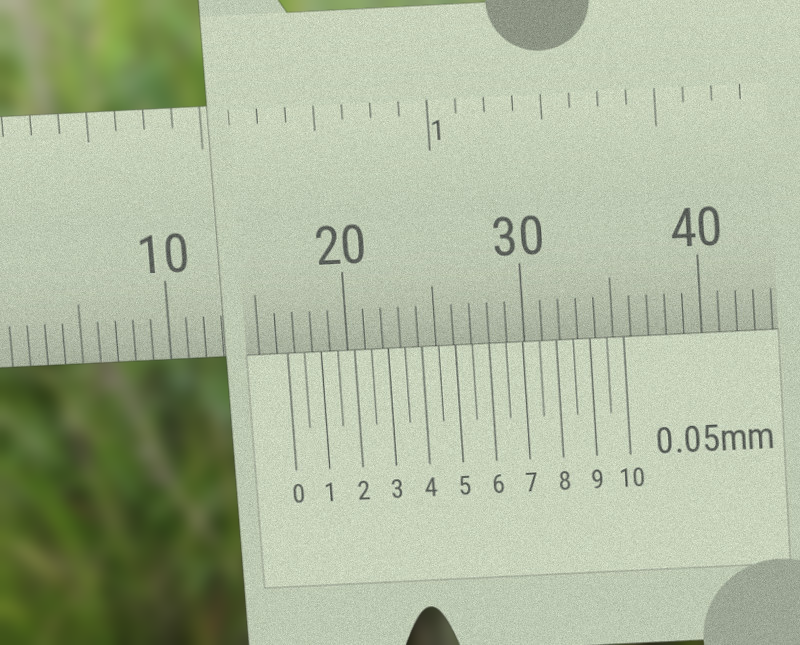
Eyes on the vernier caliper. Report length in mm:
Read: 16.6 mm
